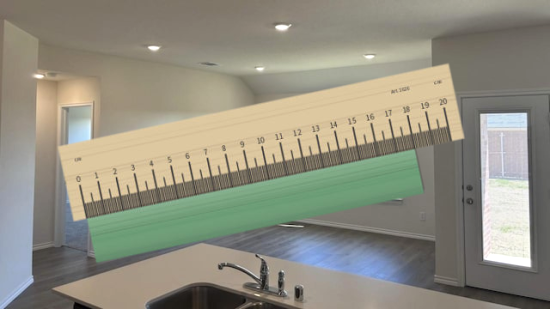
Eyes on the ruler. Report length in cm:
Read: 18 cm
